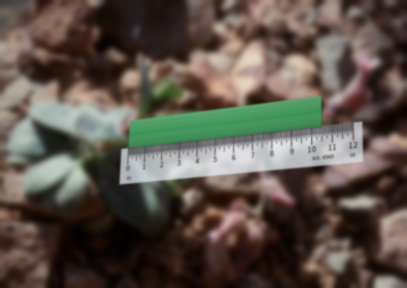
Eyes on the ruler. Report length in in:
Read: 10.5 in
